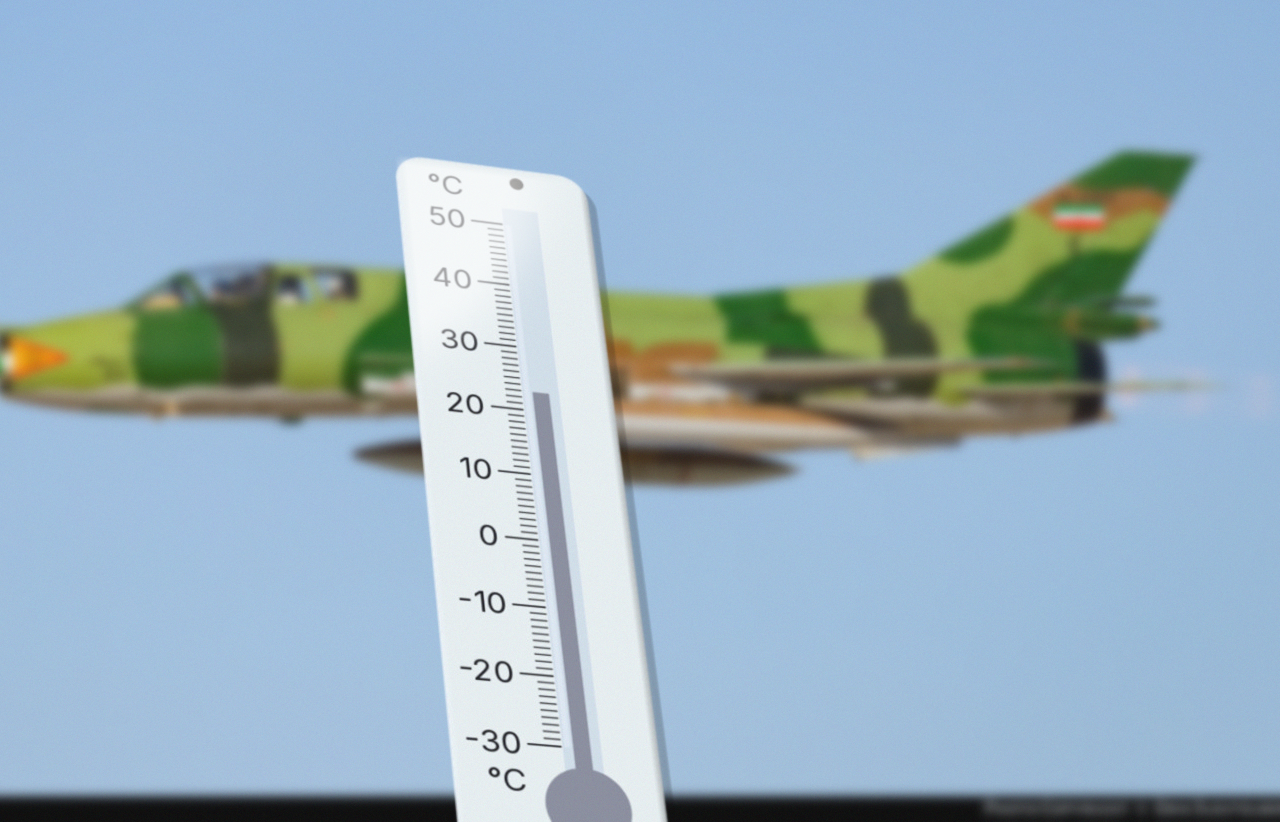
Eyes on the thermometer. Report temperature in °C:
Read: 23 °C
